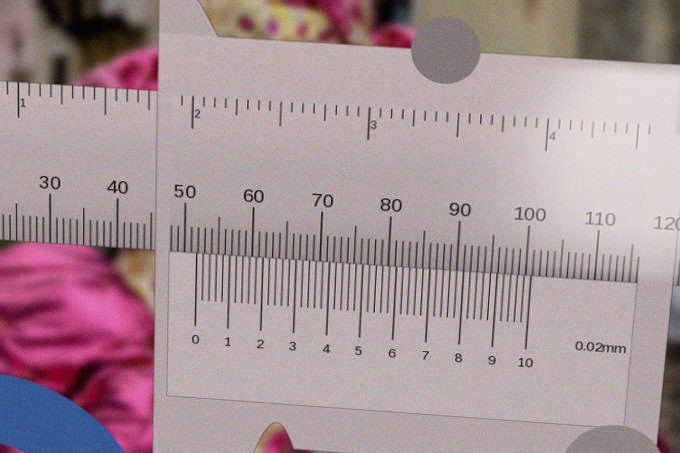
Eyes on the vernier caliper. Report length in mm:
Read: 51.8 mm
